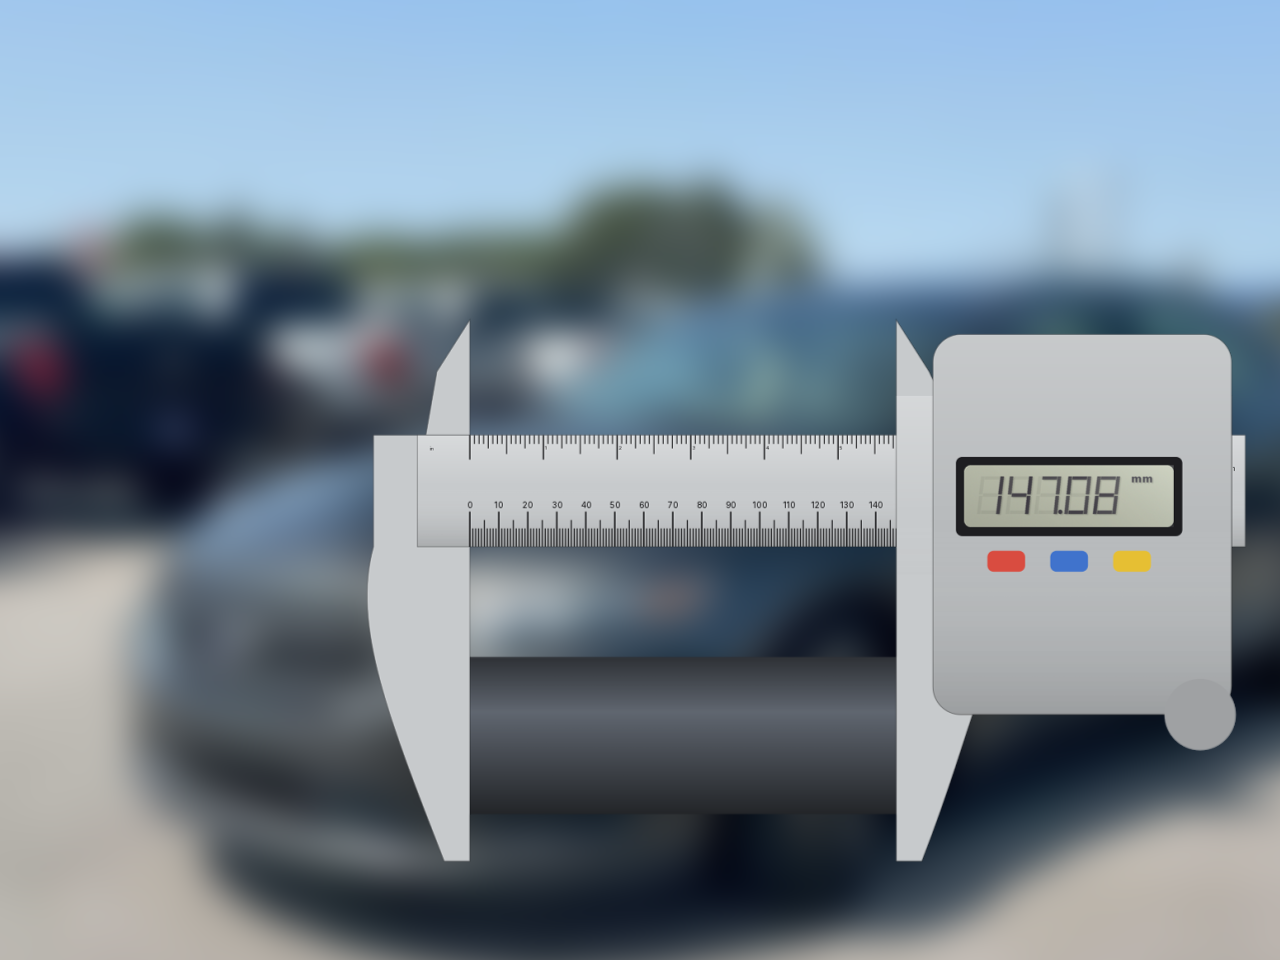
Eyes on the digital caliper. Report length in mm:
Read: 147.08 mm
